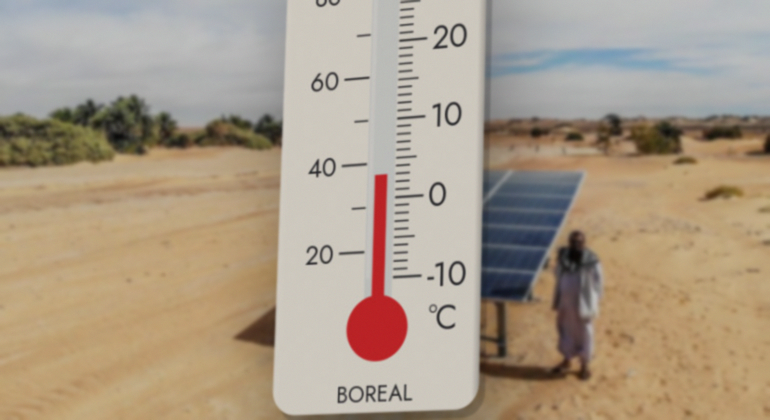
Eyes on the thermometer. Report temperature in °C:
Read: 3 °C
